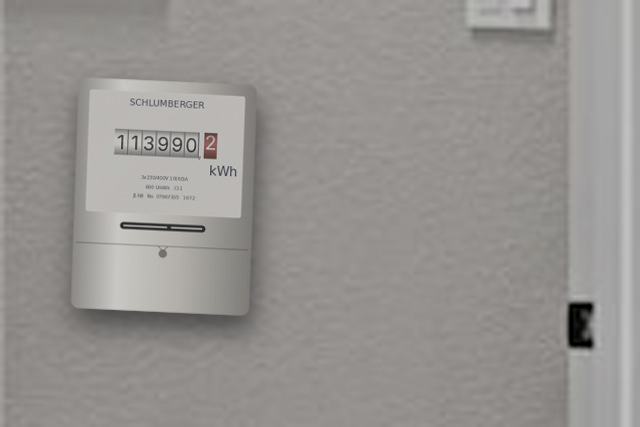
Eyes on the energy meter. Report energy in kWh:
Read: 113990.2 kWh
